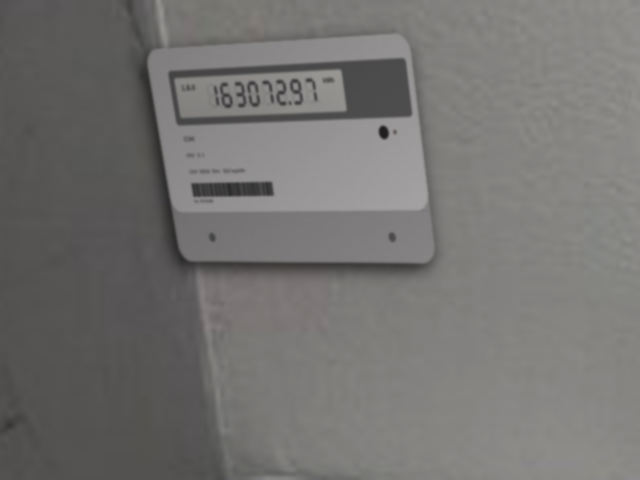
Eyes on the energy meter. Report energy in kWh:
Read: 163072.97 kWh
